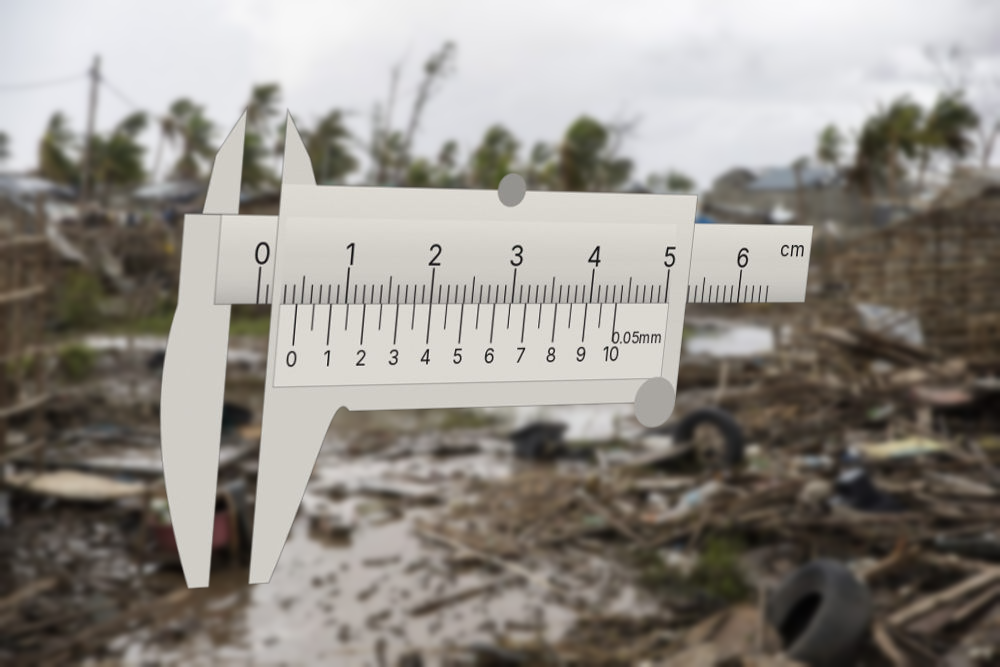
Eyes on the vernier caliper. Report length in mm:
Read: 4.4 mm
